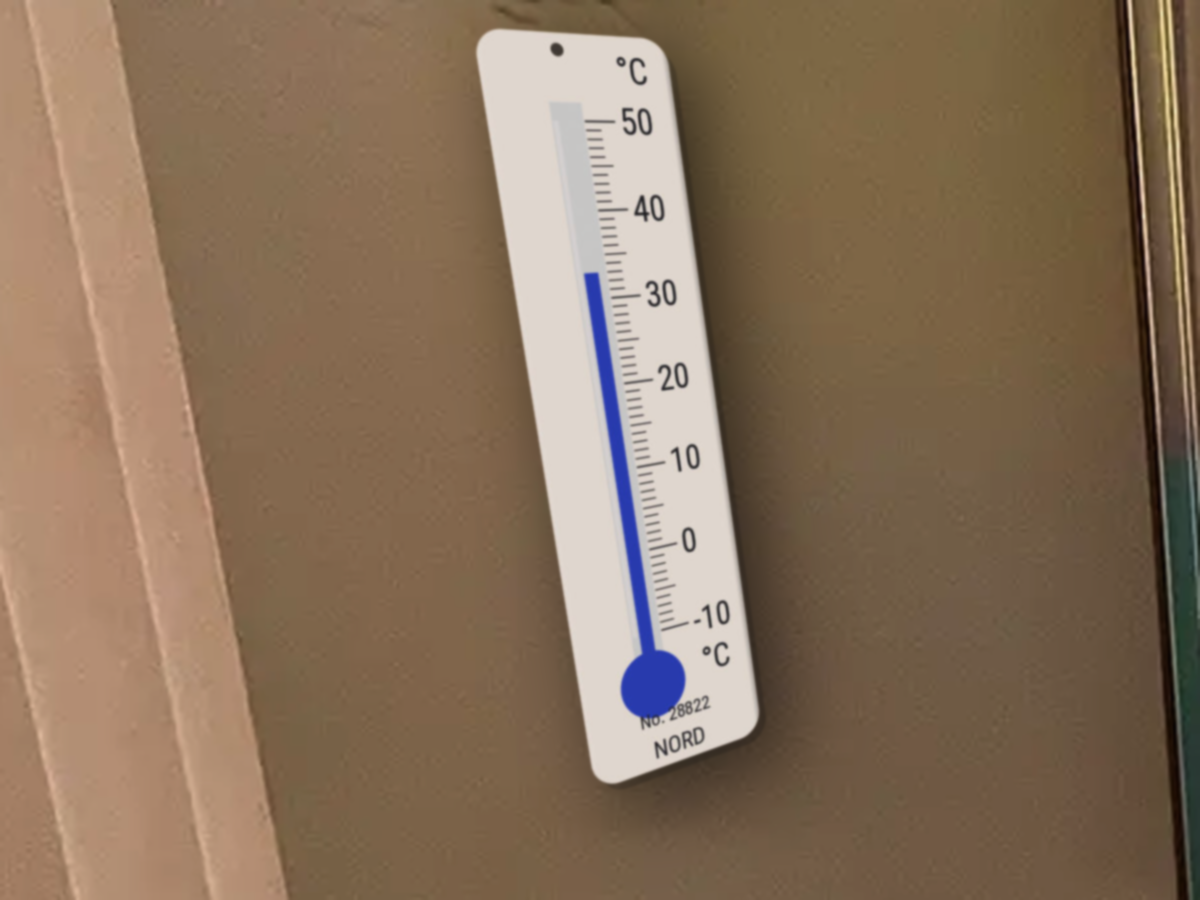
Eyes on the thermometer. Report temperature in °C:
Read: 33 °C
